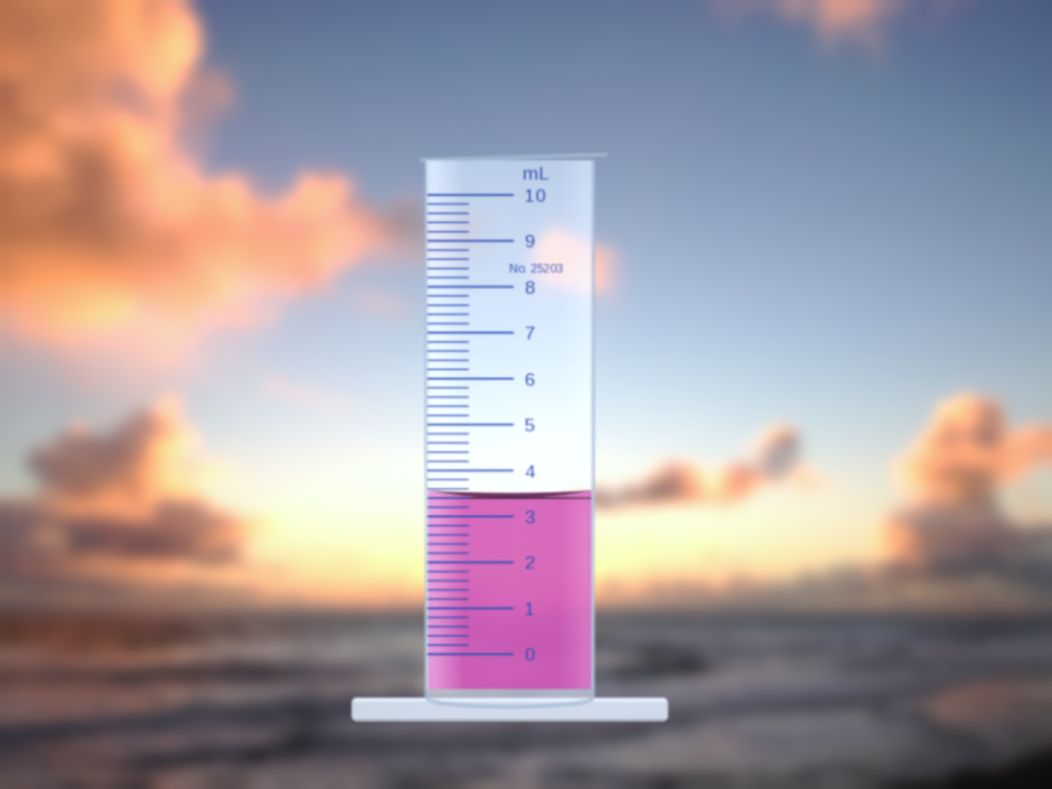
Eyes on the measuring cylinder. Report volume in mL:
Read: 3.4 mL
